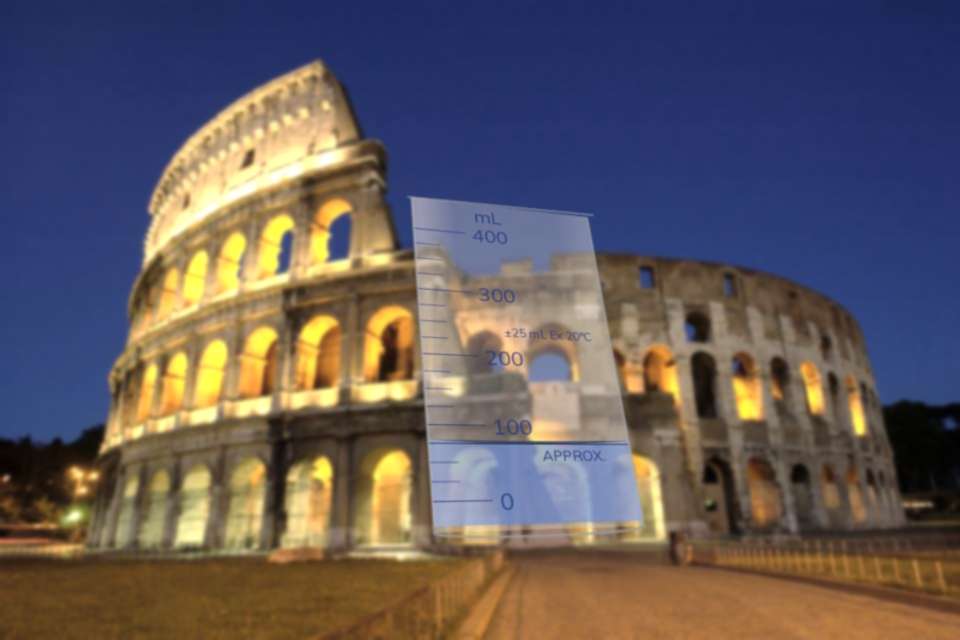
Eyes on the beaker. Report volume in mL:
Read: 75 mL
